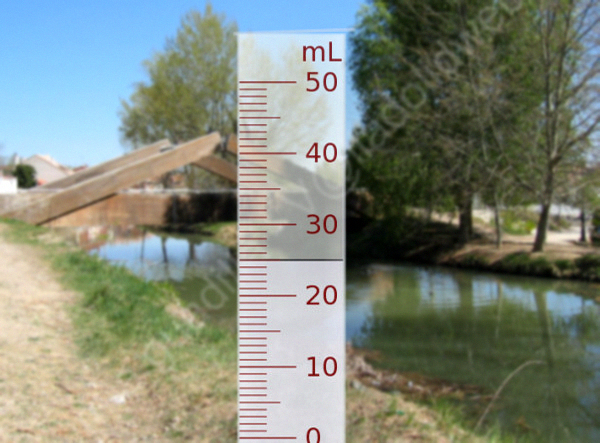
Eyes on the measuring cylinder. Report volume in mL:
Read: 25 mL
